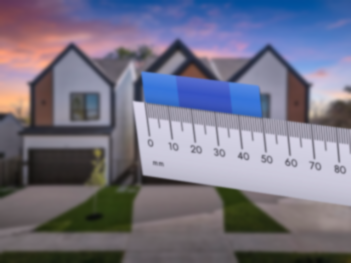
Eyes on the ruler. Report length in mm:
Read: 50 mm
